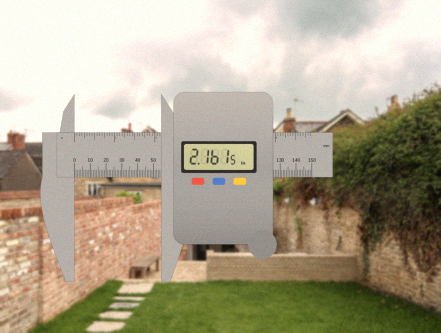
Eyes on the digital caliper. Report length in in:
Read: 2.1615 in
